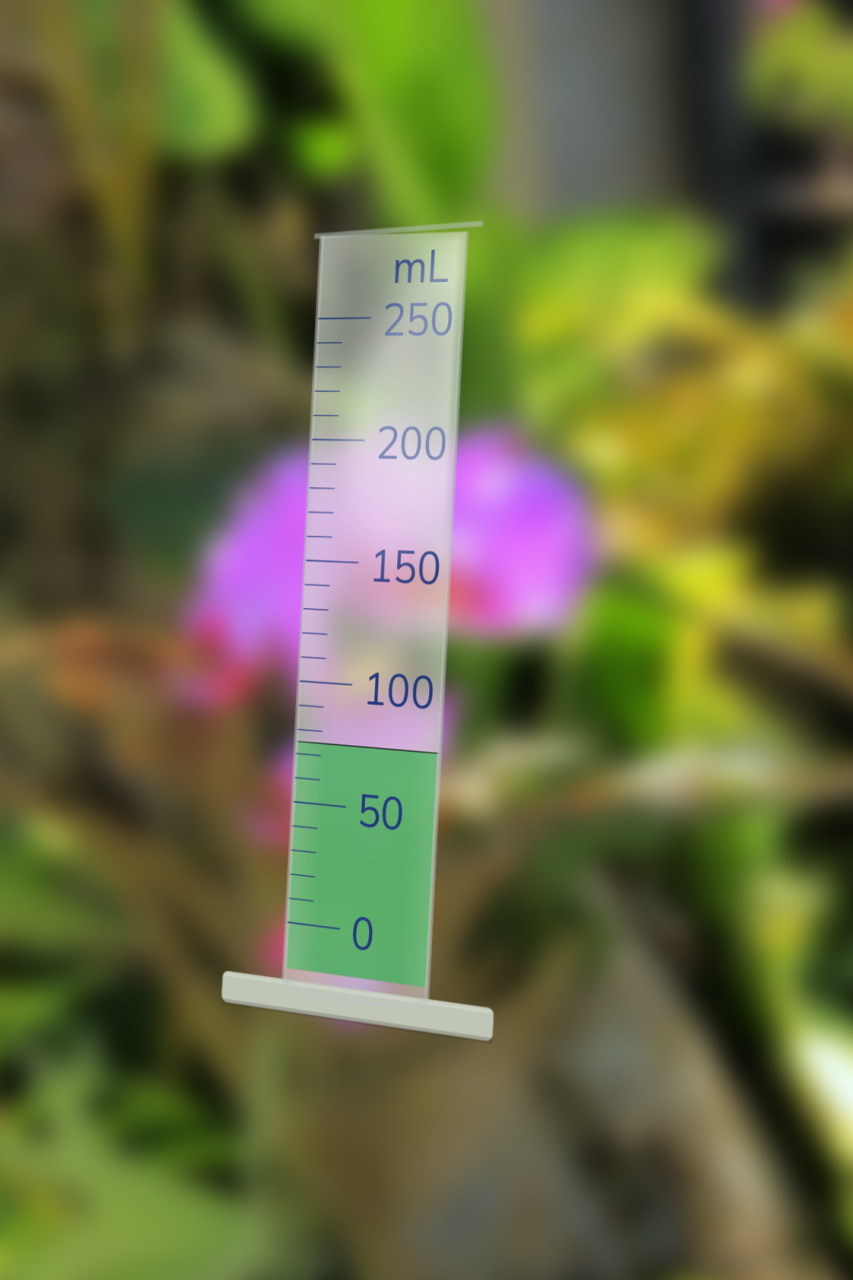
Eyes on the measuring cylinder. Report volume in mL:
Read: 75 mL
